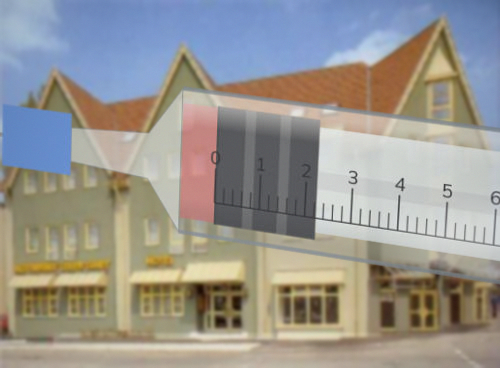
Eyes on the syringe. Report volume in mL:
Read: 0 mL
